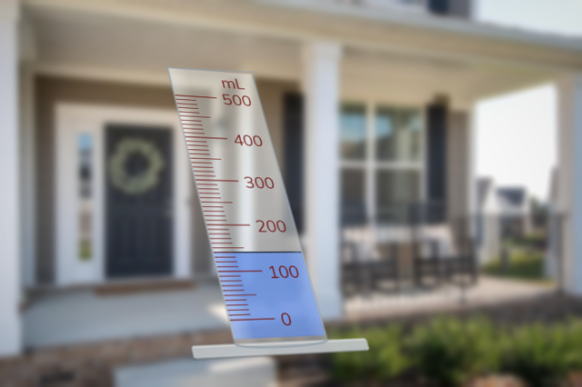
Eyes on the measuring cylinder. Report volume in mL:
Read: 140 mL
